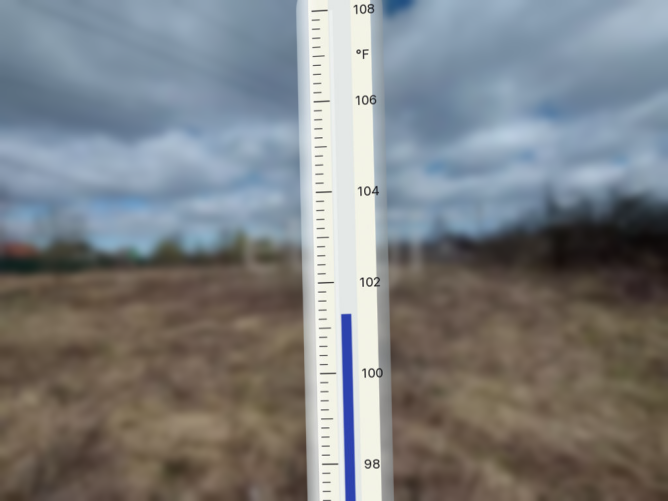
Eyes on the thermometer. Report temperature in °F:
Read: 101.3 °F
